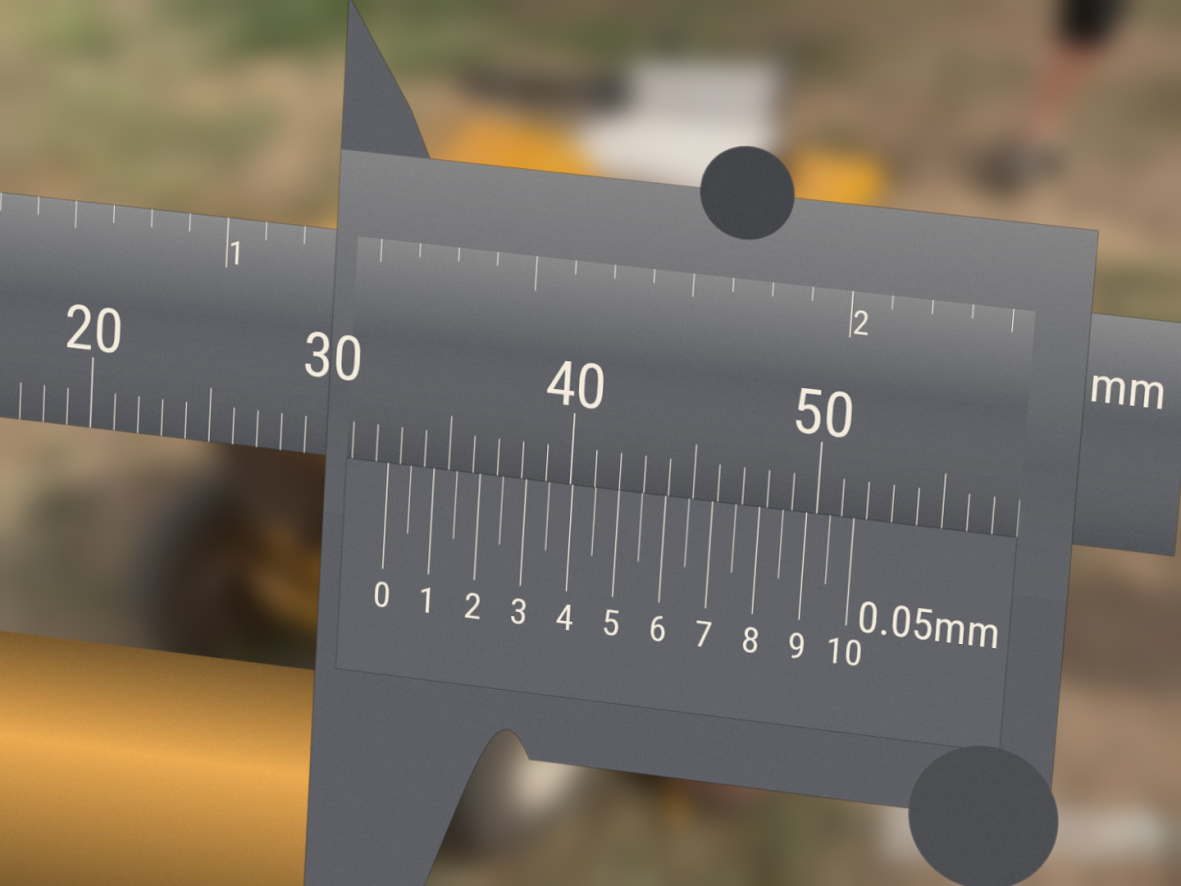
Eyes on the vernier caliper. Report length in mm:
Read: 32.50 mm
